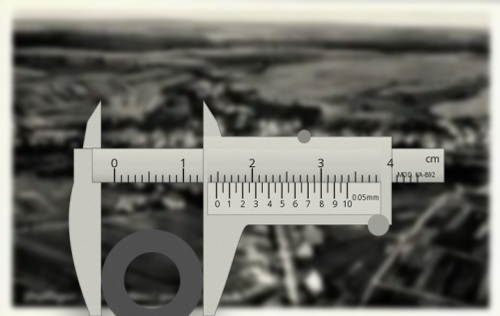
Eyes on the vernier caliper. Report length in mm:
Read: 14.8 mm
